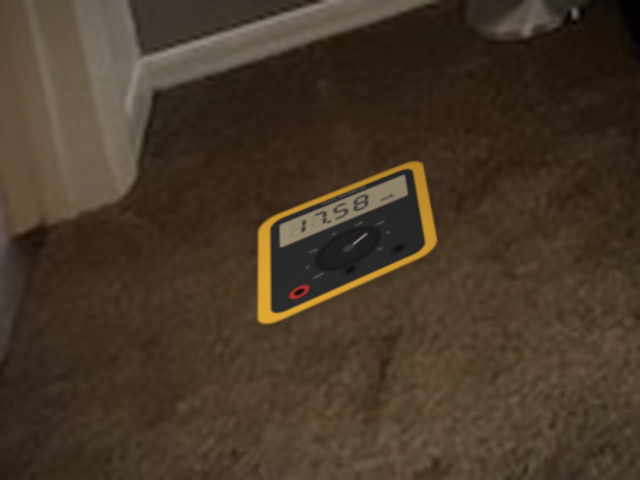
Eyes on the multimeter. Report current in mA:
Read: 17.58 mA
